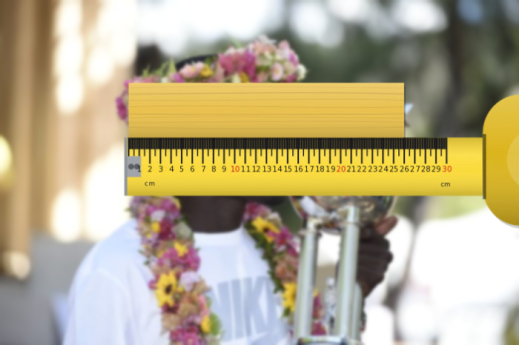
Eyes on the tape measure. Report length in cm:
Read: 26 cm
